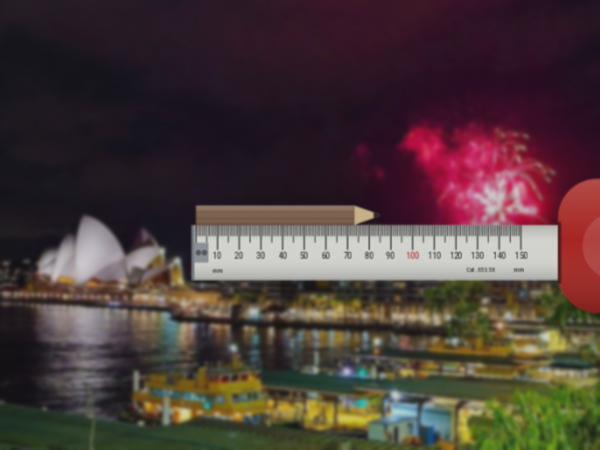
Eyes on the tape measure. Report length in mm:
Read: 85 mm
